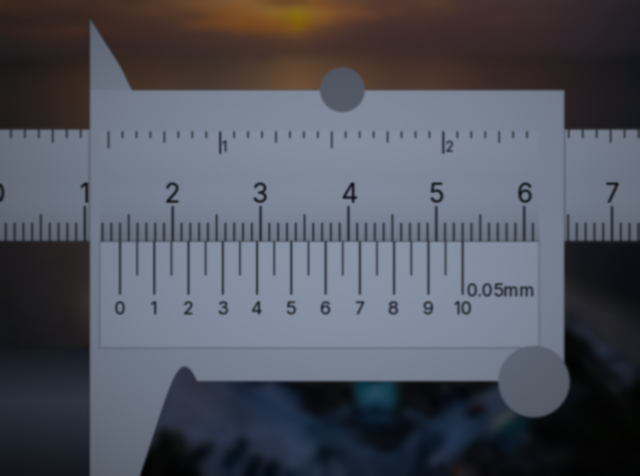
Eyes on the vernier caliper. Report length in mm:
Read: 14.0 mm
